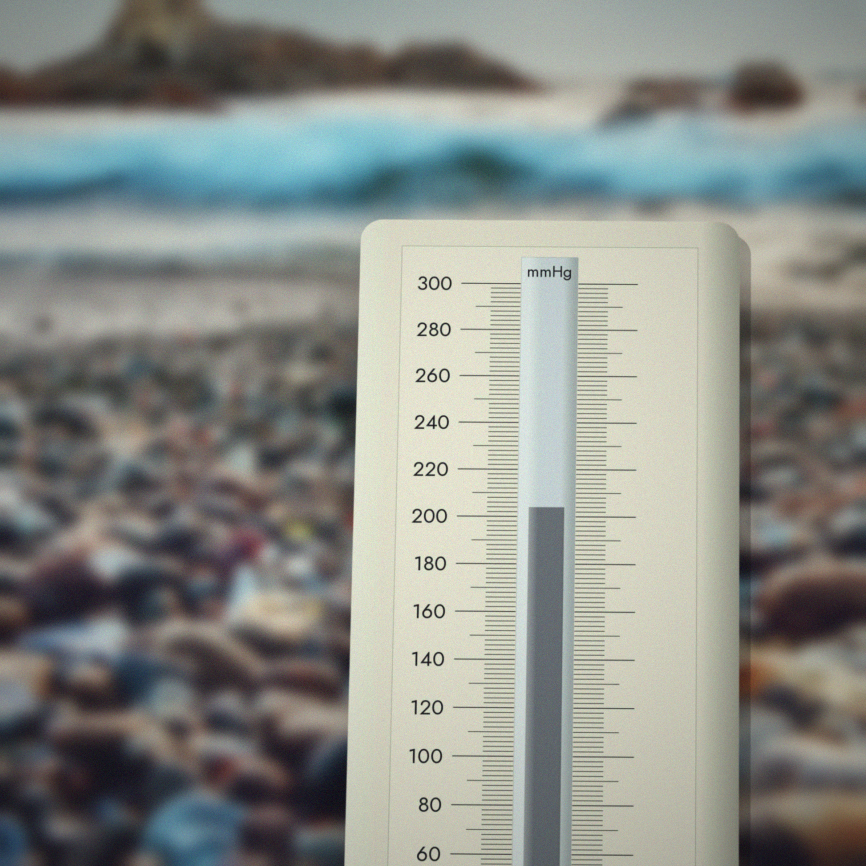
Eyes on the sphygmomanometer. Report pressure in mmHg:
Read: 204 mmHg
